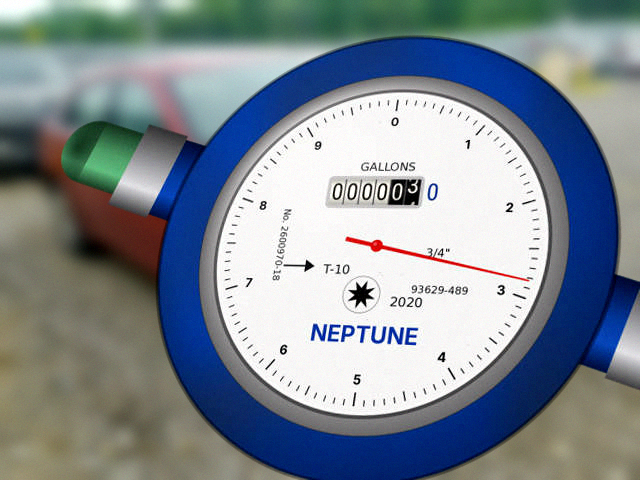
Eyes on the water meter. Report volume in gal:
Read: 32.8 gal
